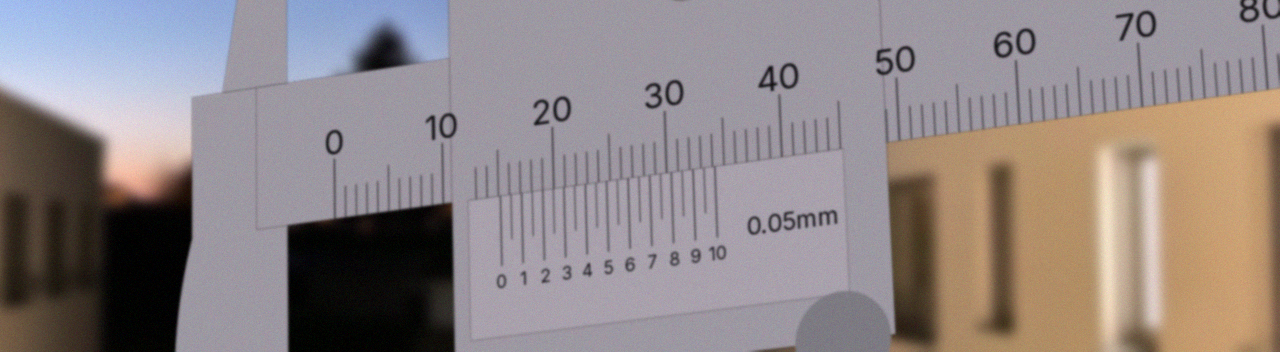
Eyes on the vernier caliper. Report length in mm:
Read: 15.2 mm
